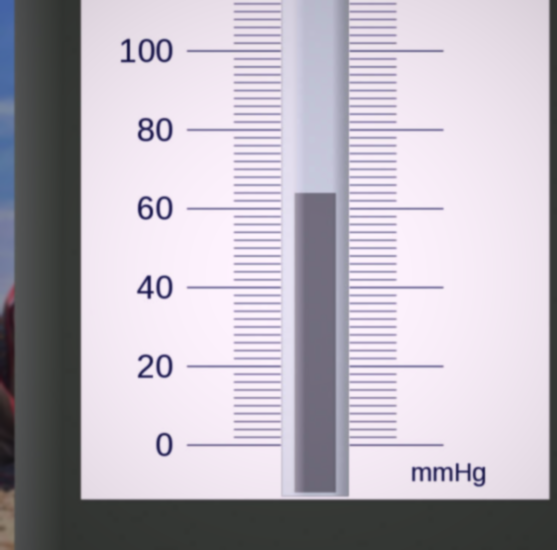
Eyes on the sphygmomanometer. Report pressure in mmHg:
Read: 64 mmHg
